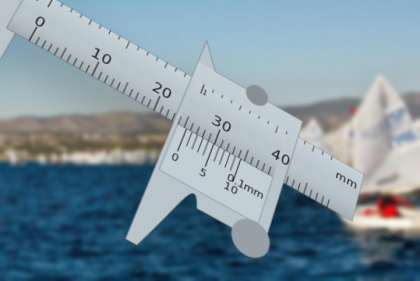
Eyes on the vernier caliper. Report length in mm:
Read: 25.4 mm
